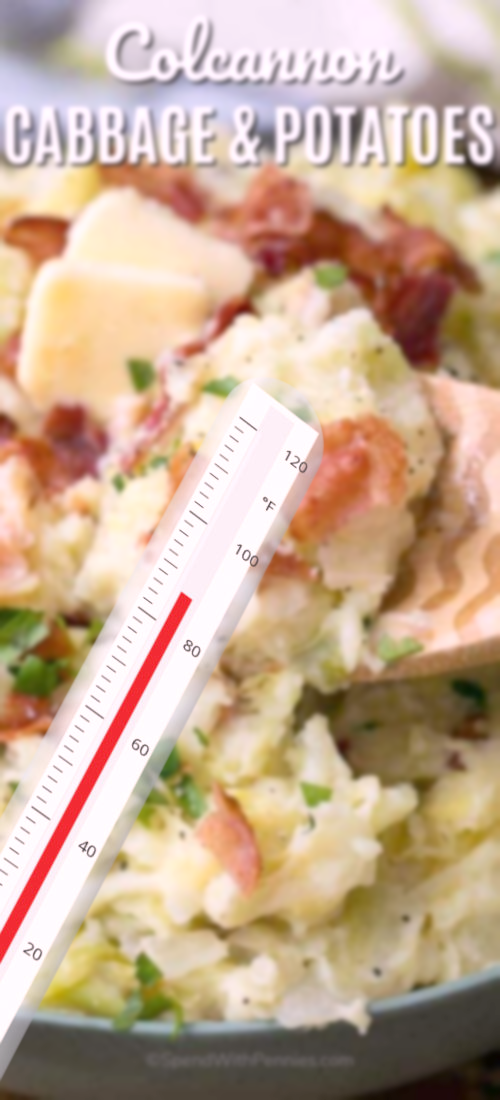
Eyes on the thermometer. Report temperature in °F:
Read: 87 °F
